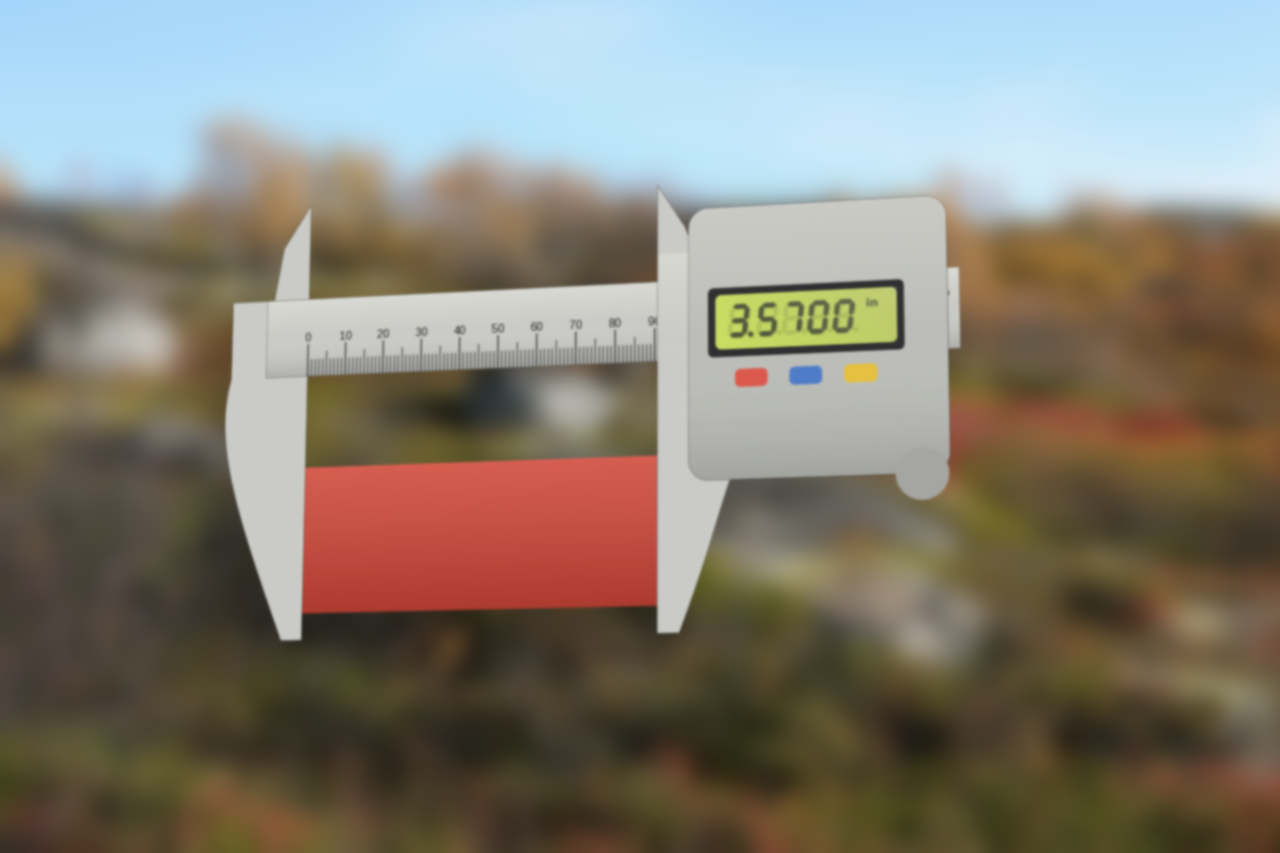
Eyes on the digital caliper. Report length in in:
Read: 3.5700 in
